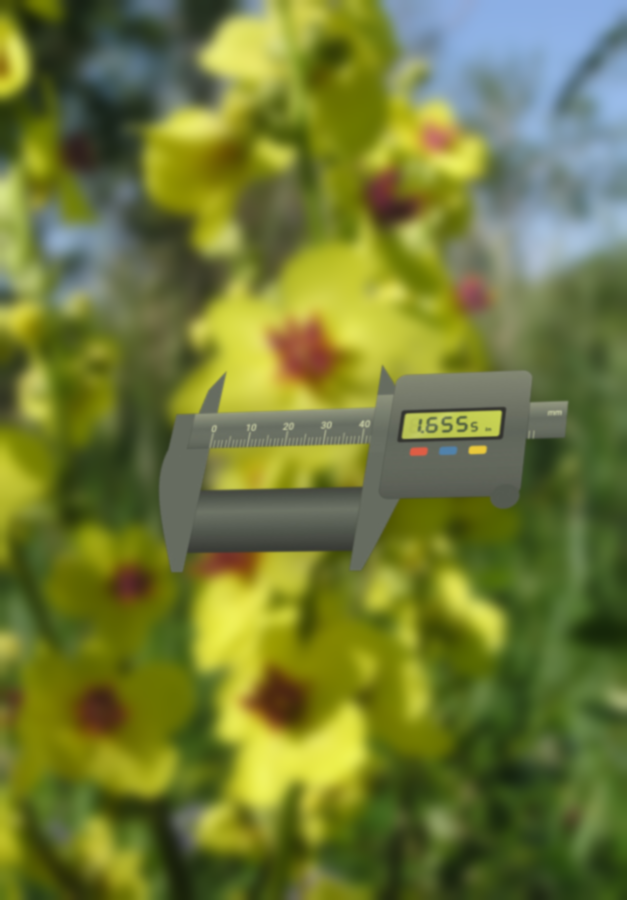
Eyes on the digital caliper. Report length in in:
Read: 1.6555 in
